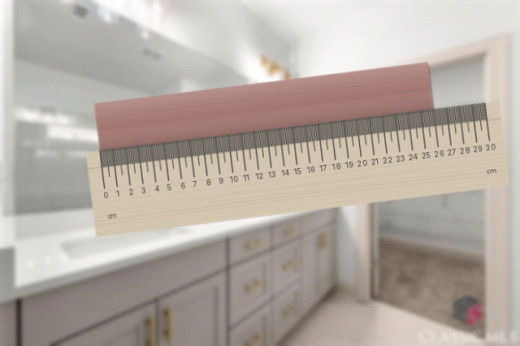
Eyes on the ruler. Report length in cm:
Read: 26 cm
